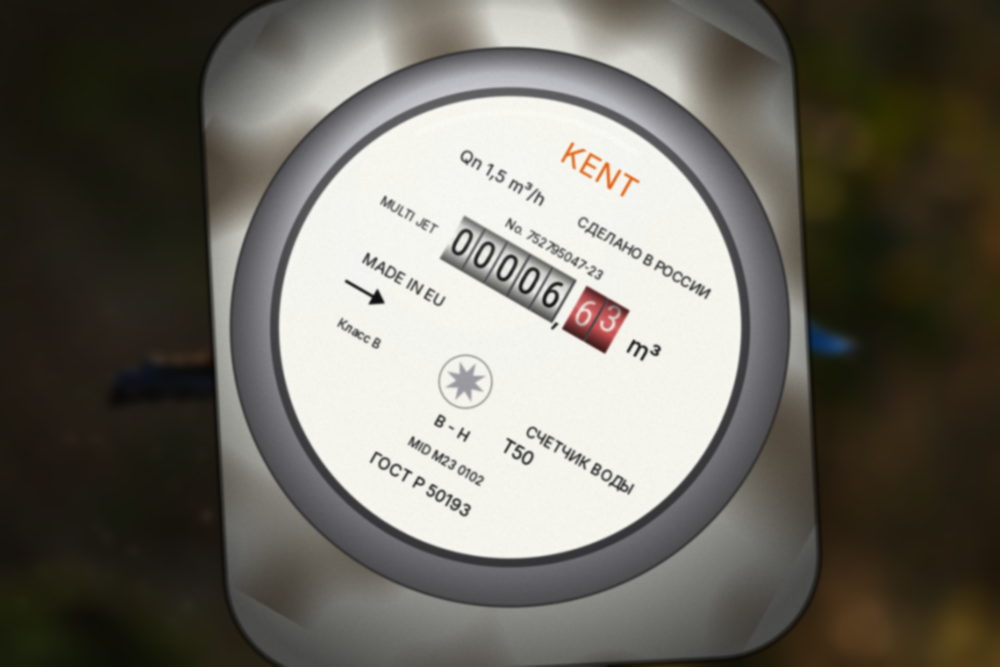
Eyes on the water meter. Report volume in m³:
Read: 6.63 m³
